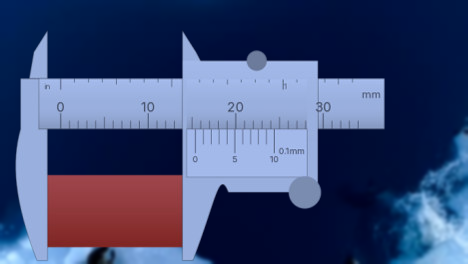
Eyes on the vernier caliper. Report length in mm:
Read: 15.4 mm
